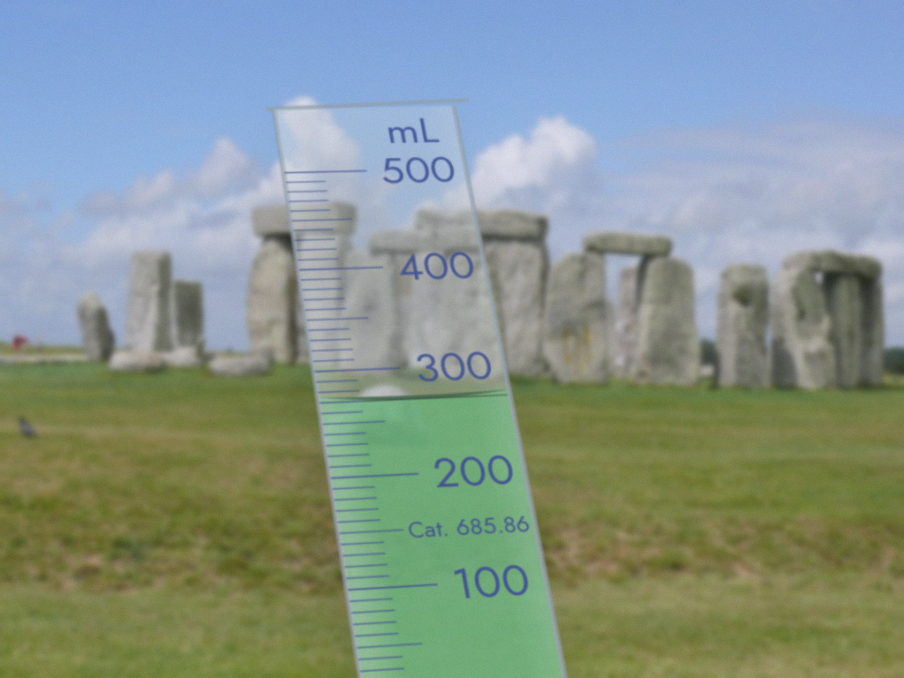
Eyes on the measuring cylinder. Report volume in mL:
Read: 270 mL
